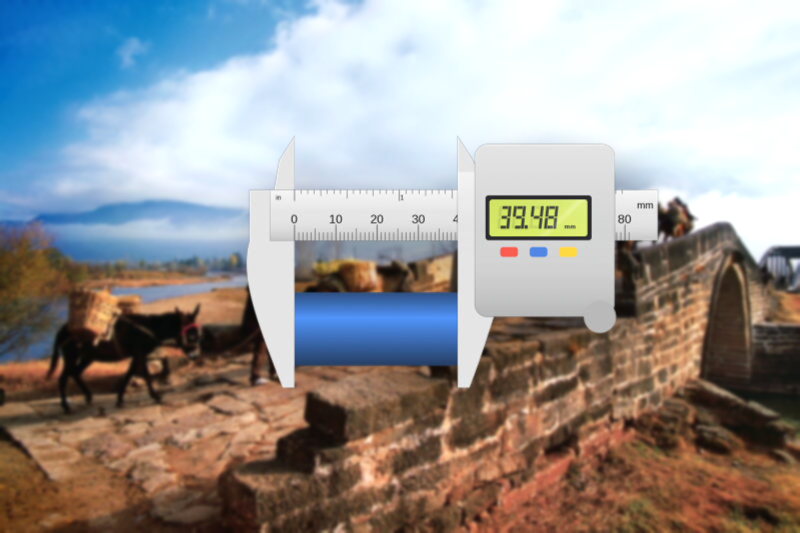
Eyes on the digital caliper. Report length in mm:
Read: 39.48 mm
